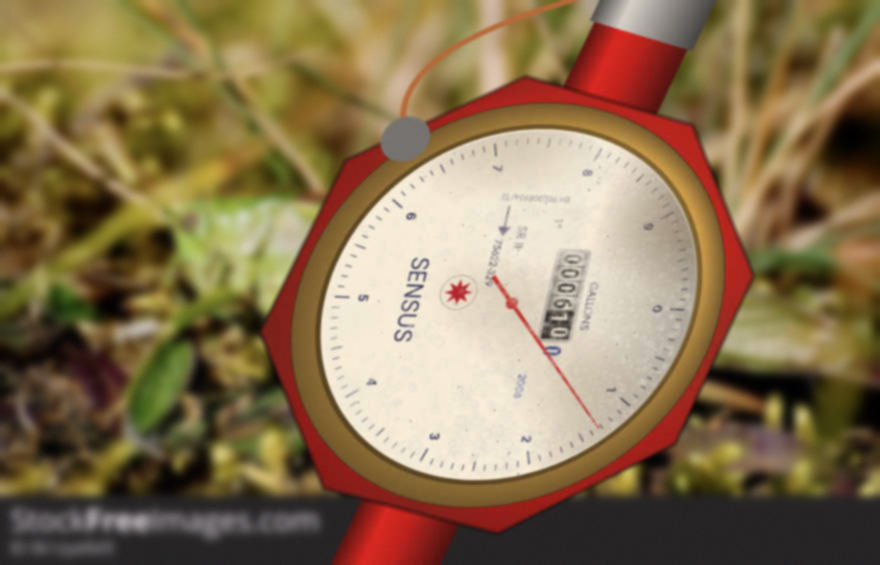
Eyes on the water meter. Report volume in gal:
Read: 6101.3 gal
